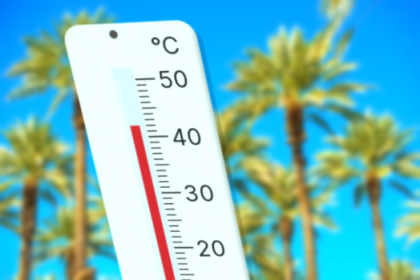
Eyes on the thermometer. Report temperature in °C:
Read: 42 °C
